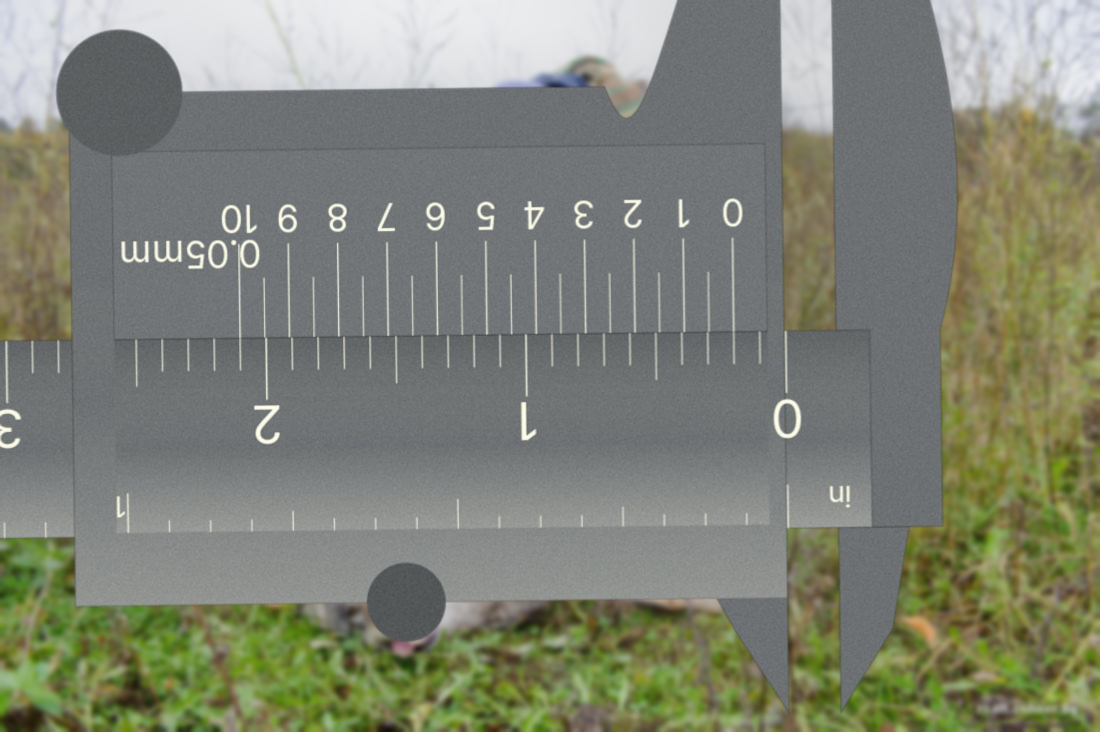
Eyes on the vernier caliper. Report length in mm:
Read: 2.0 mm
